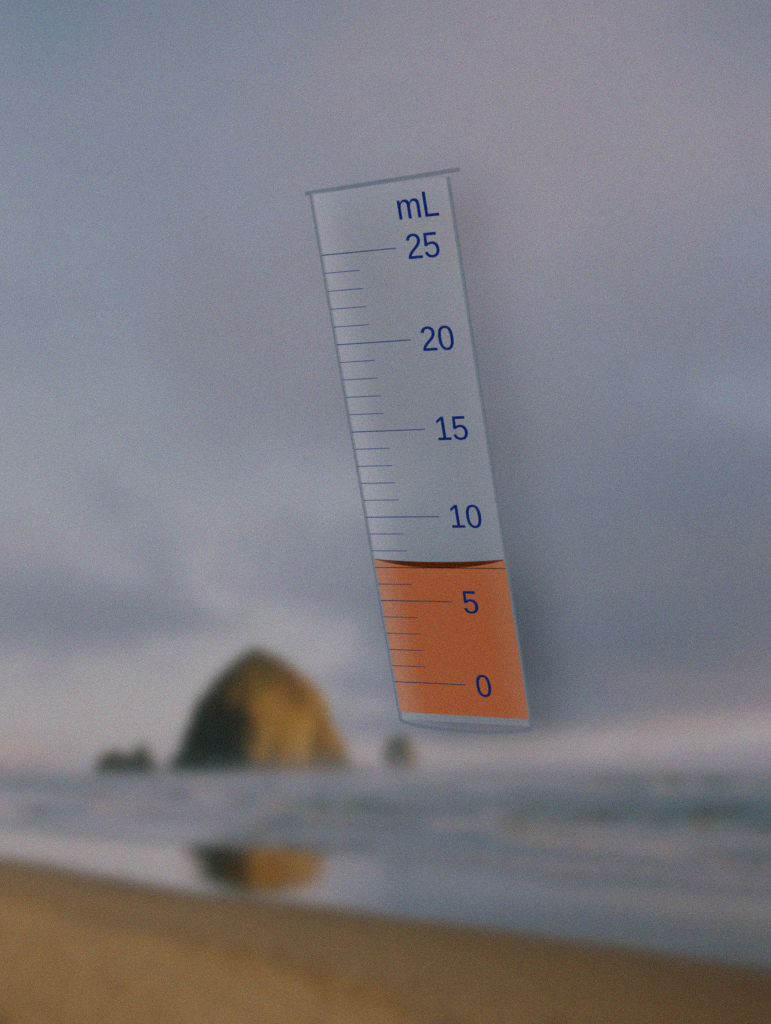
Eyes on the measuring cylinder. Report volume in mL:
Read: 7 mL
